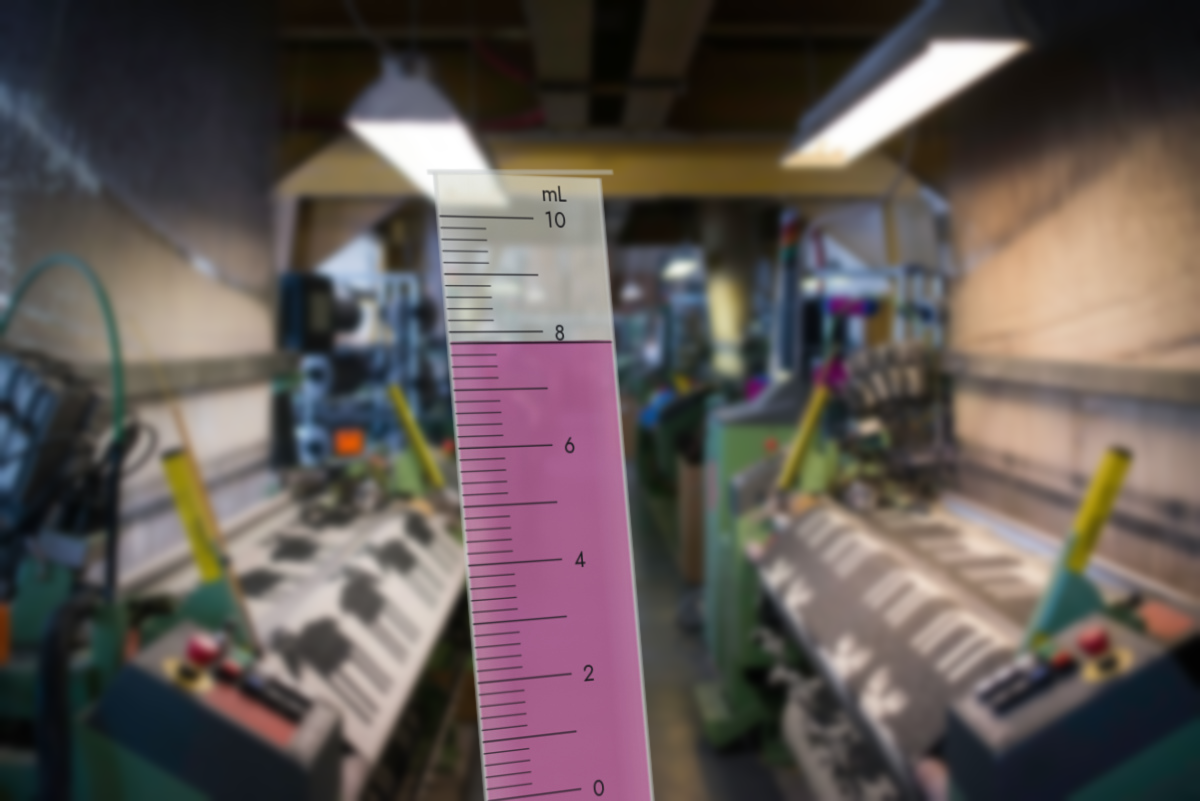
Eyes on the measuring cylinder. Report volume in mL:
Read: 7.8 mL
